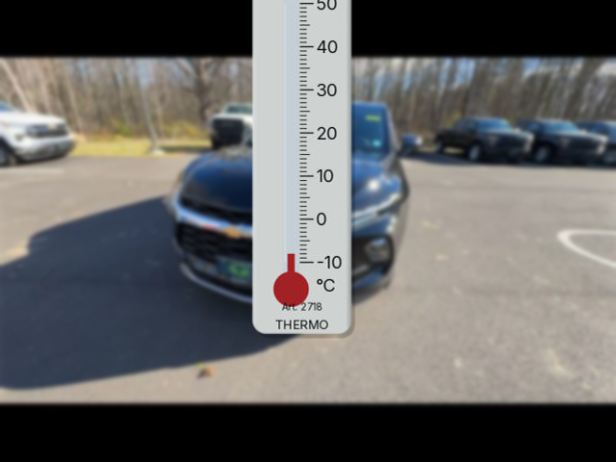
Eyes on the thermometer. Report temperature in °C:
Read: -8 °C
